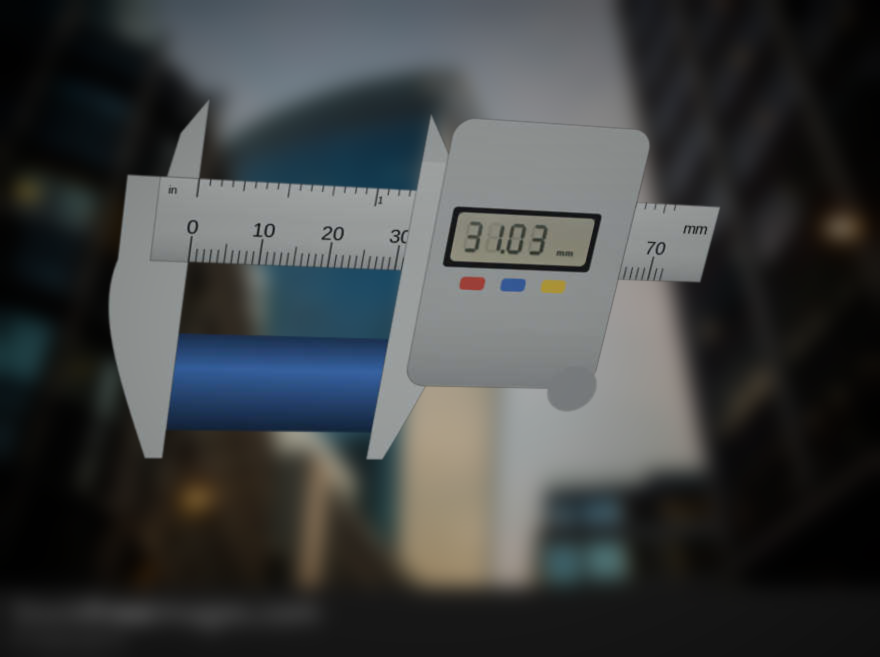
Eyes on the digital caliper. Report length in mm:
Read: 31.03 mm
